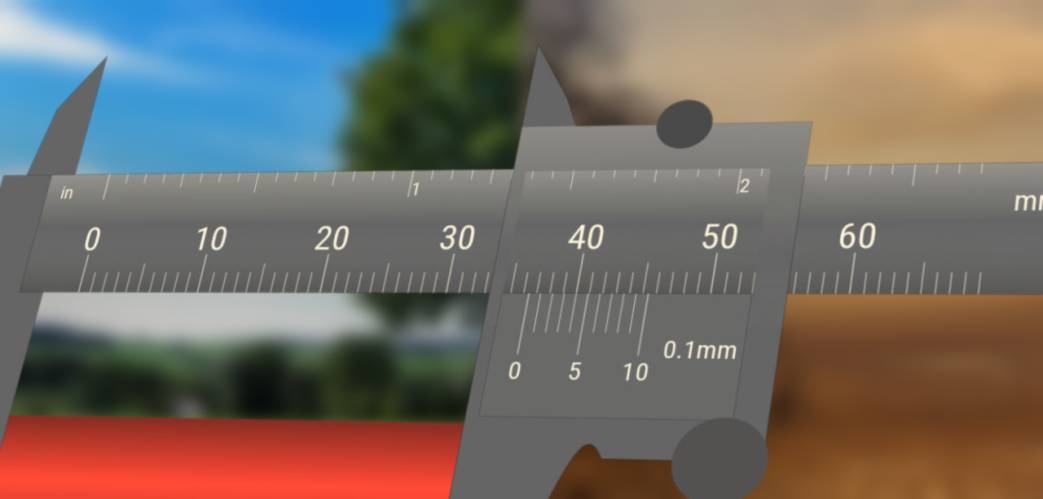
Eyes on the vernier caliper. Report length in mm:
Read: 36.4 mm
